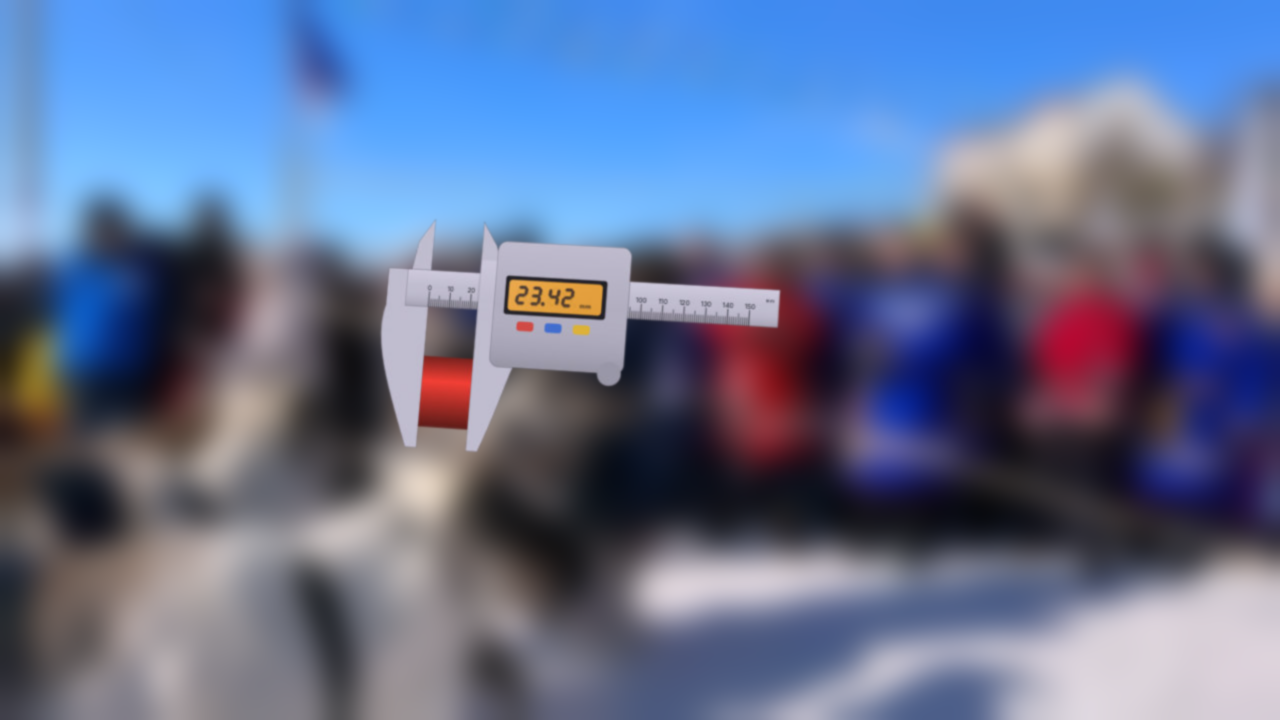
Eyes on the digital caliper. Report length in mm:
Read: 23.42 mm
